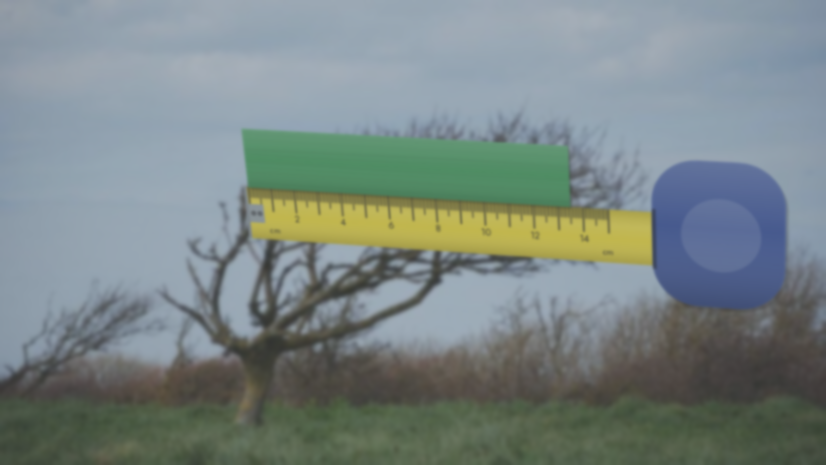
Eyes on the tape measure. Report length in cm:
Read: 13.5 cm
